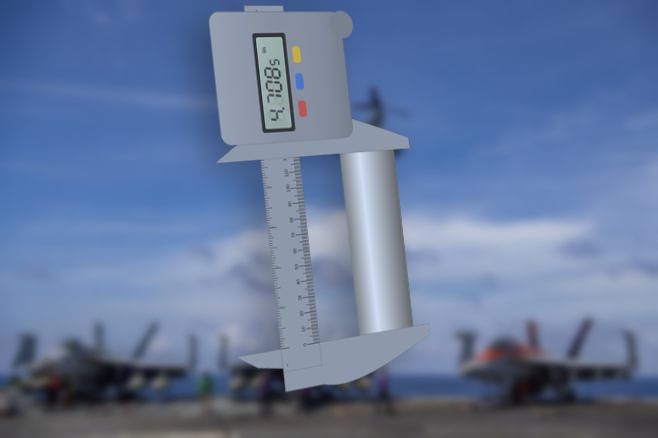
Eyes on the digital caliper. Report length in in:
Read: 4.7085 in
